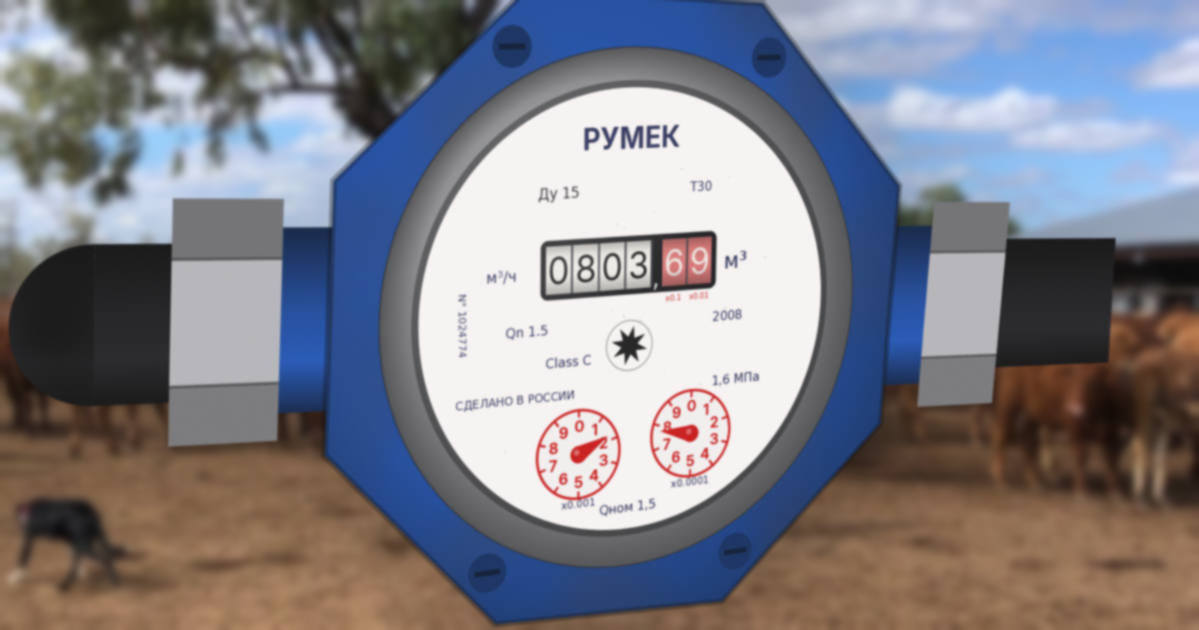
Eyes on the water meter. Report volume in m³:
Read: 803.6917 m³
